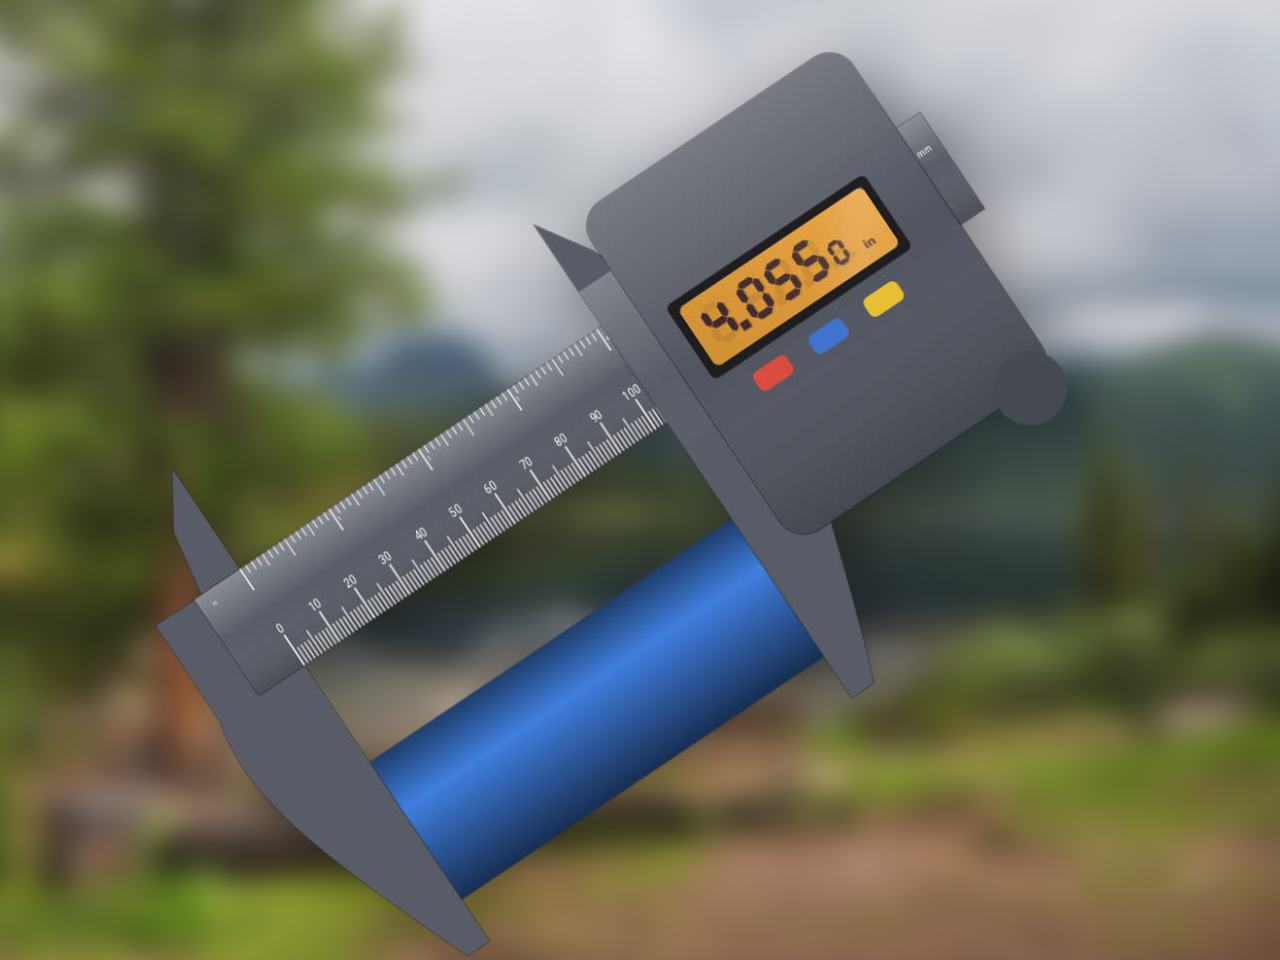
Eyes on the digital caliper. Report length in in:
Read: 4.0550 in
